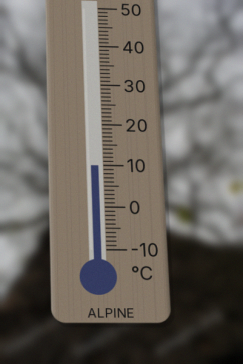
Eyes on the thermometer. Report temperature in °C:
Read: 10 °C
